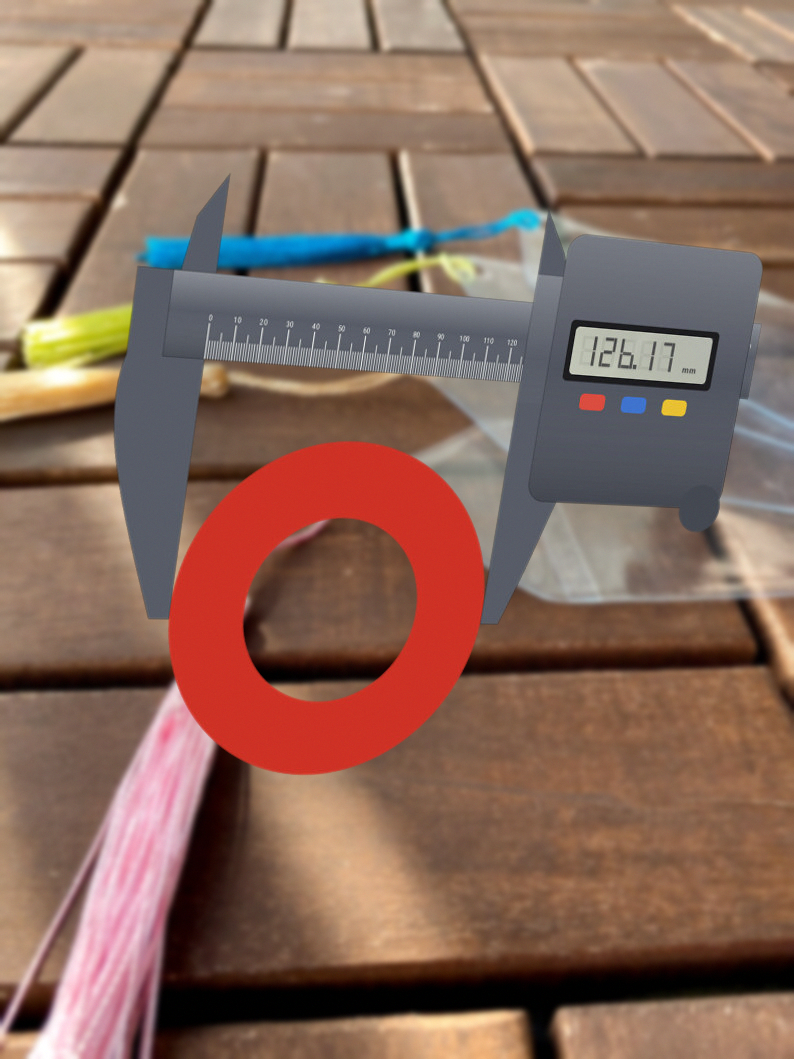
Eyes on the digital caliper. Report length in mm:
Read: 126.17 mm
